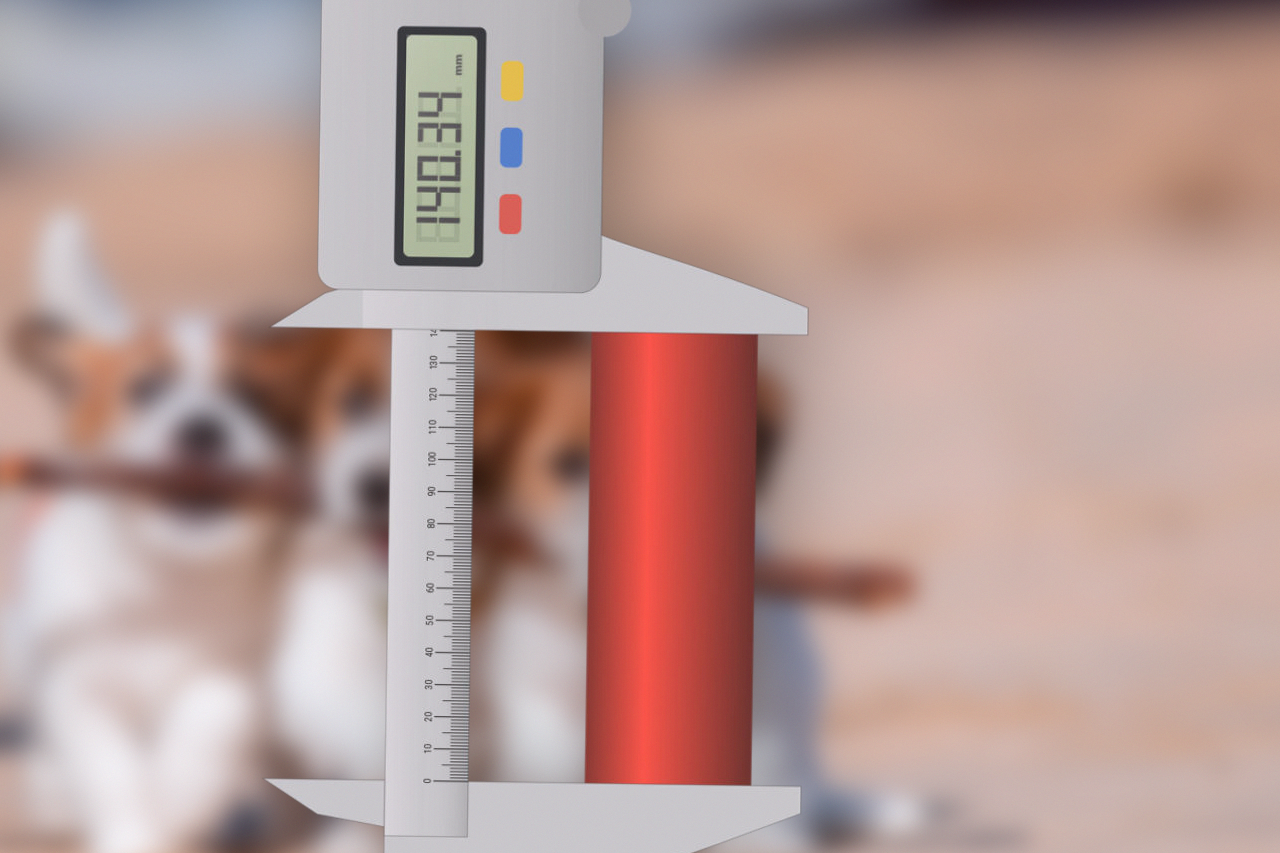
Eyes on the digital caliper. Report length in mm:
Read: 140.34 mm
